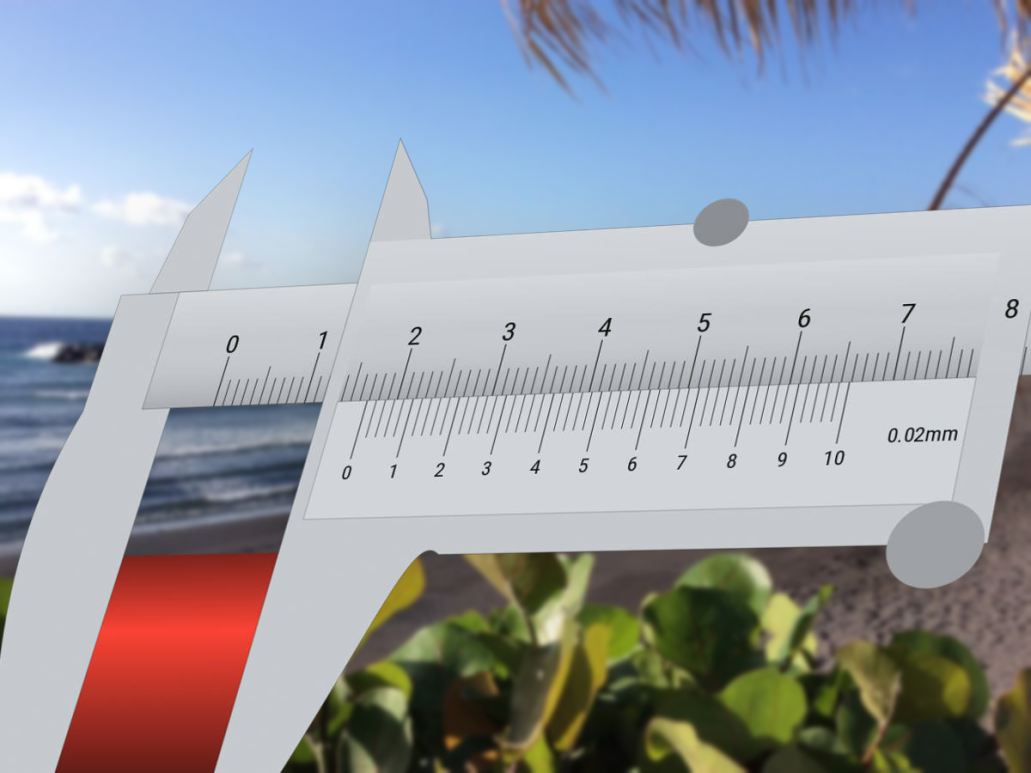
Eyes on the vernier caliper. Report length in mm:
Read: 16.8 mm
